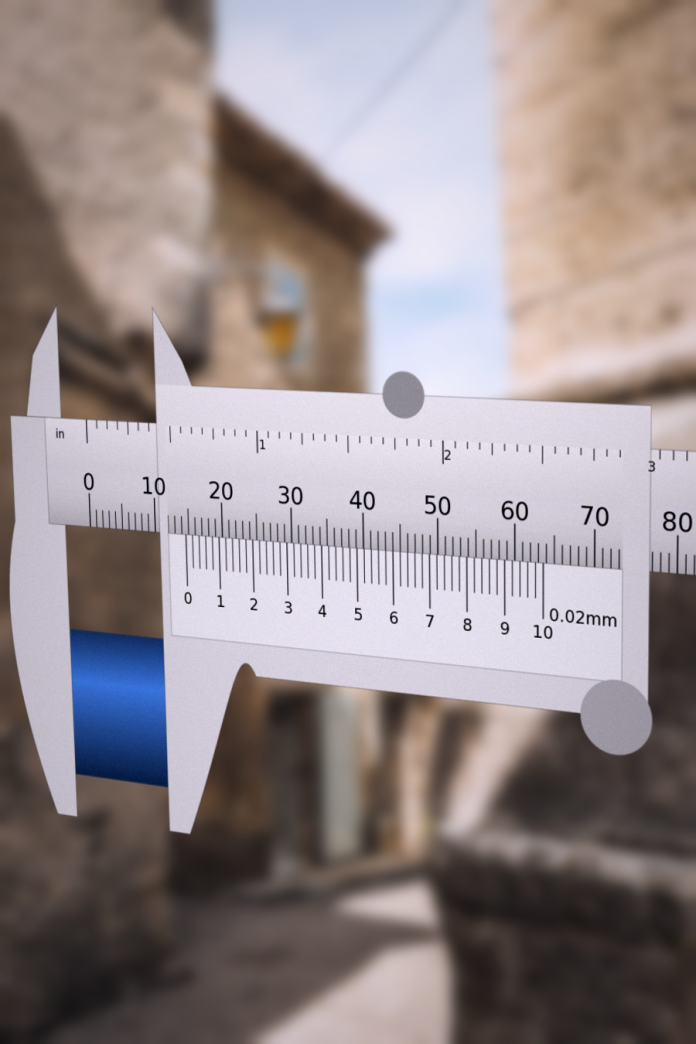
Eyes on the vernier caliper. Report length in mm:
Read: 14.6 mm
